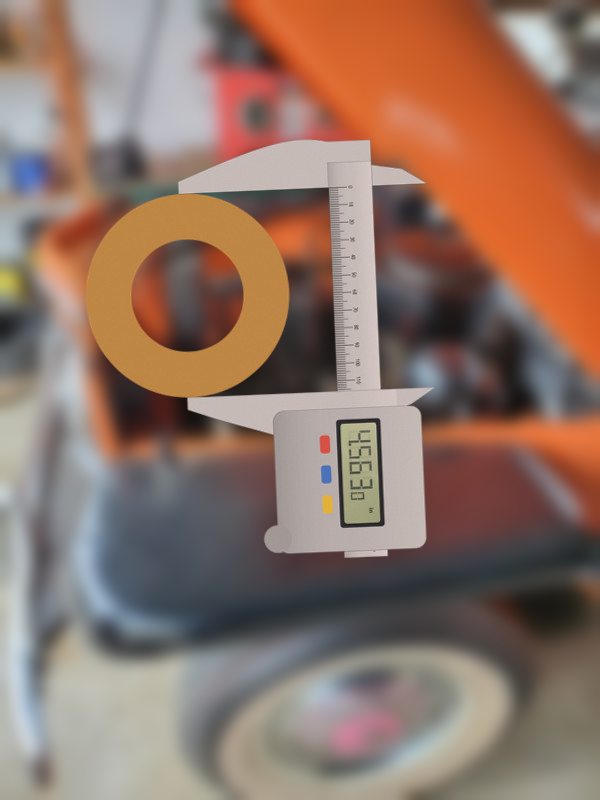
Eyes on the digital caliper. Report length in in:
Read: 4.5630 in
